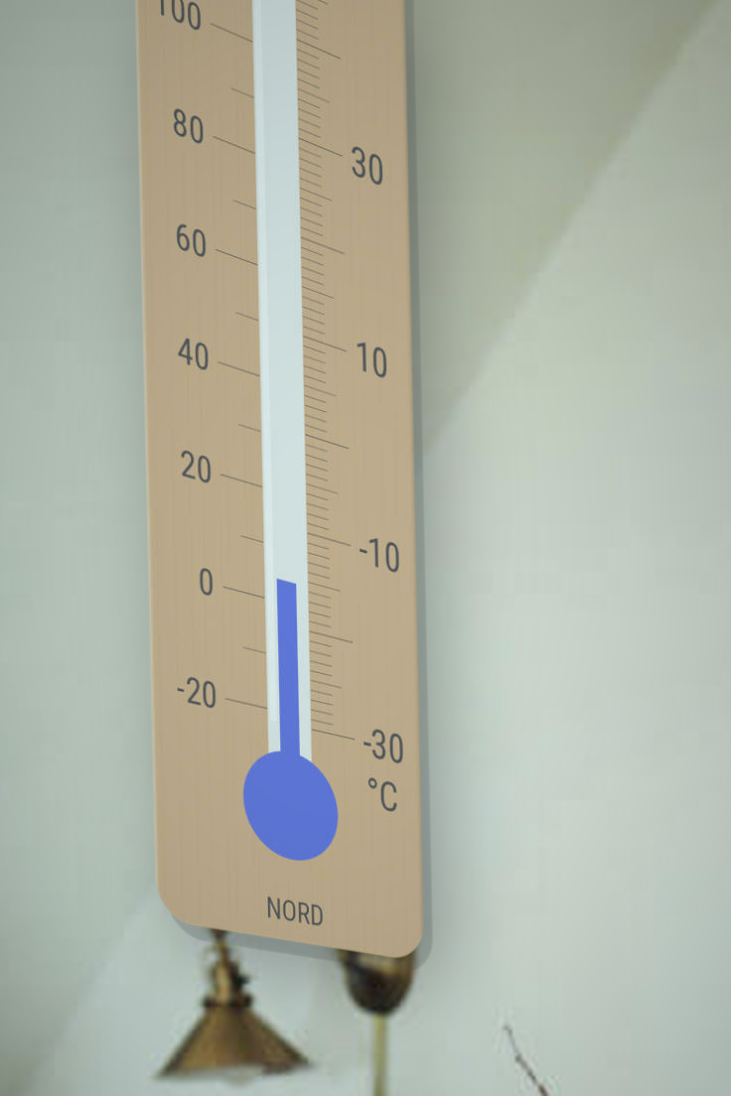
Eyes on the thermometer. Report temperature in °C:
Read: -15.5 °C
